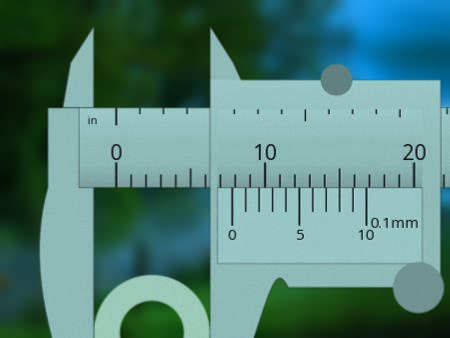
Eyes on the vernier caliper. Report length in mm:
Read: 7.8 mm
